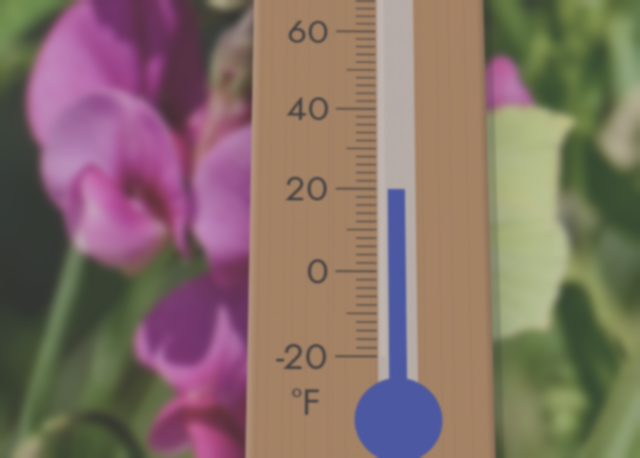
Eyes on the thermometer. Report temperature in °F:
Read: 20 °F
